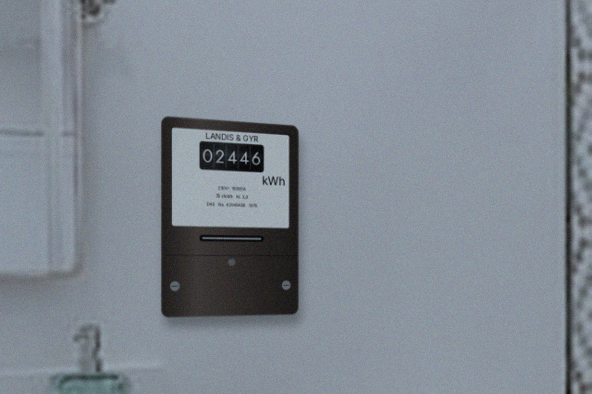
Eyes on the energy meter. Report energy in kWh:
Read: 2446 kWh
